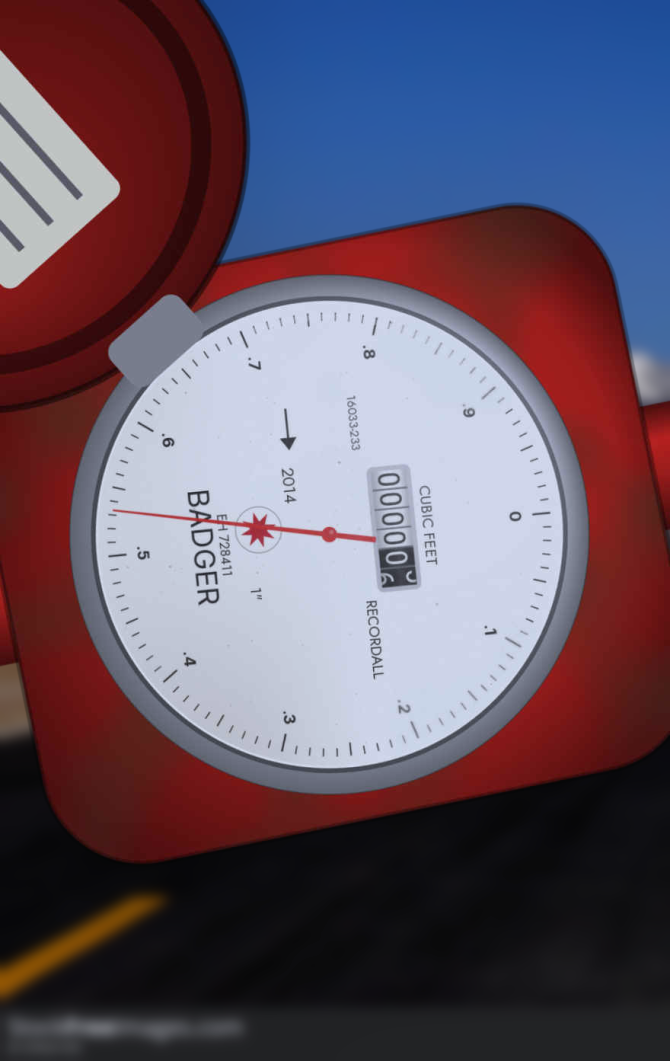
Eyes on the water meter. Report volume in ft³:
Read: 5.53 ft³
